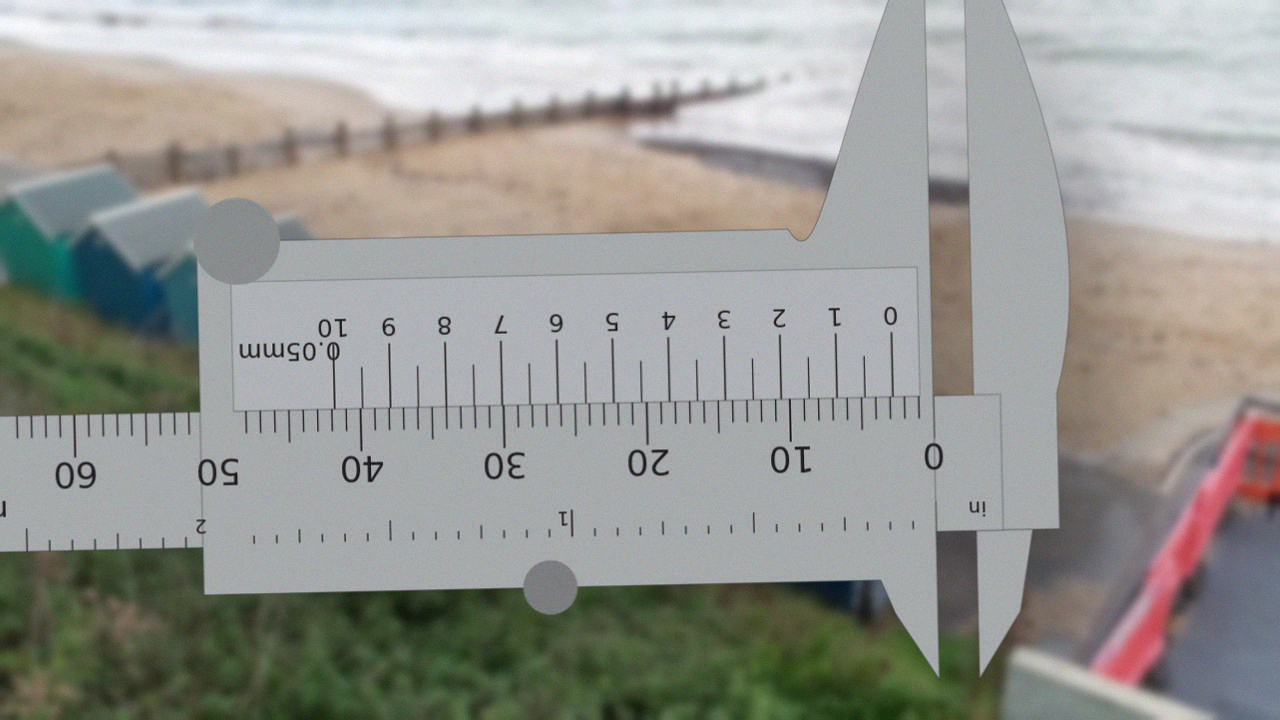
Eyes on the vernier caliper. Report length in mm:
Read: 2.8 mm
